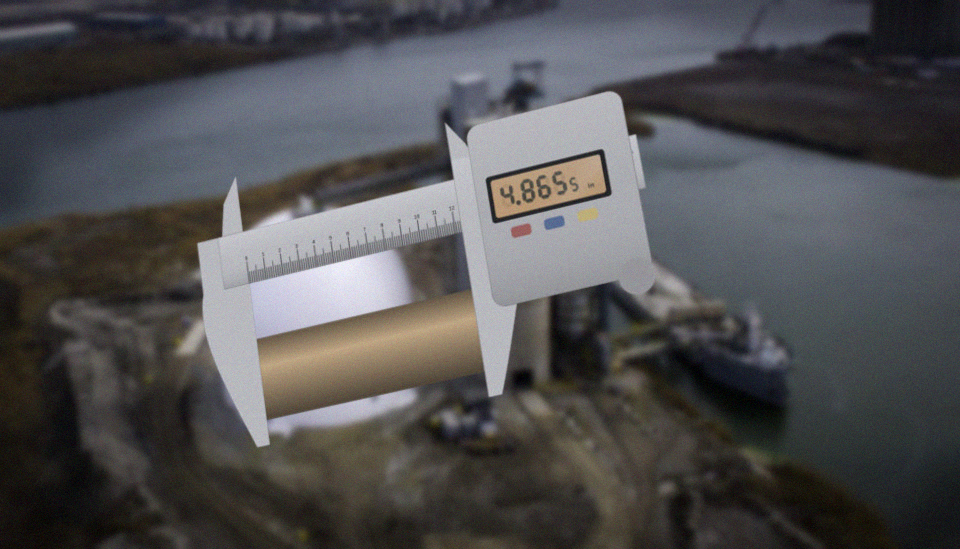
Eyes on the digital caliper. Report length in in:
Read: 4.8655 in
